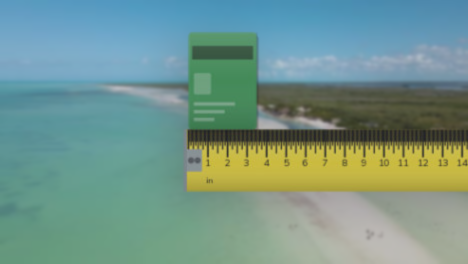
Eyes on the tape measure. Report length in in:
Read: 3.5 in
